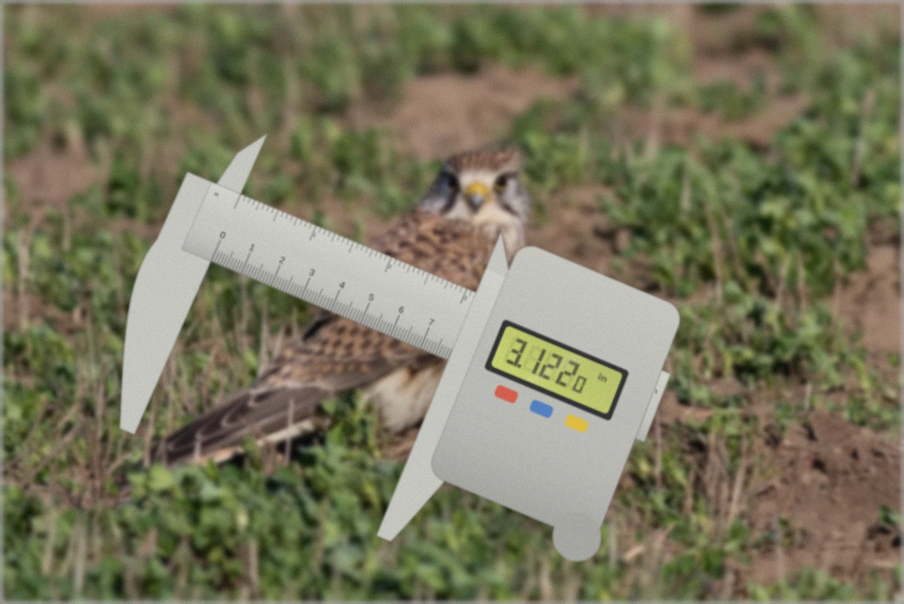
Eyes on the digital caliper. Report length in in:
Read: 3.1220 in
